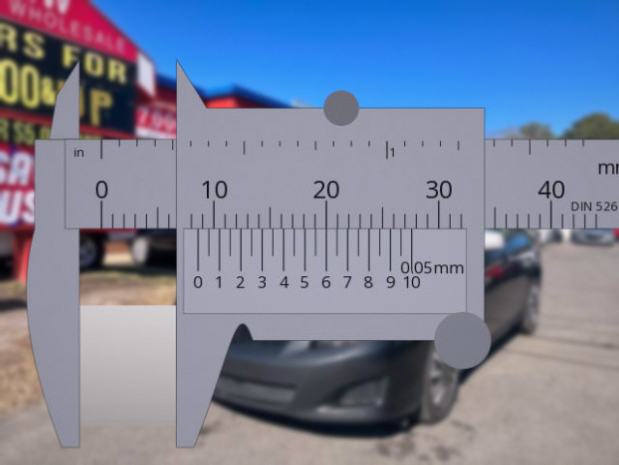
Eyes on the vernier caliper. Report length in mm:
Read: 8.6 mm
